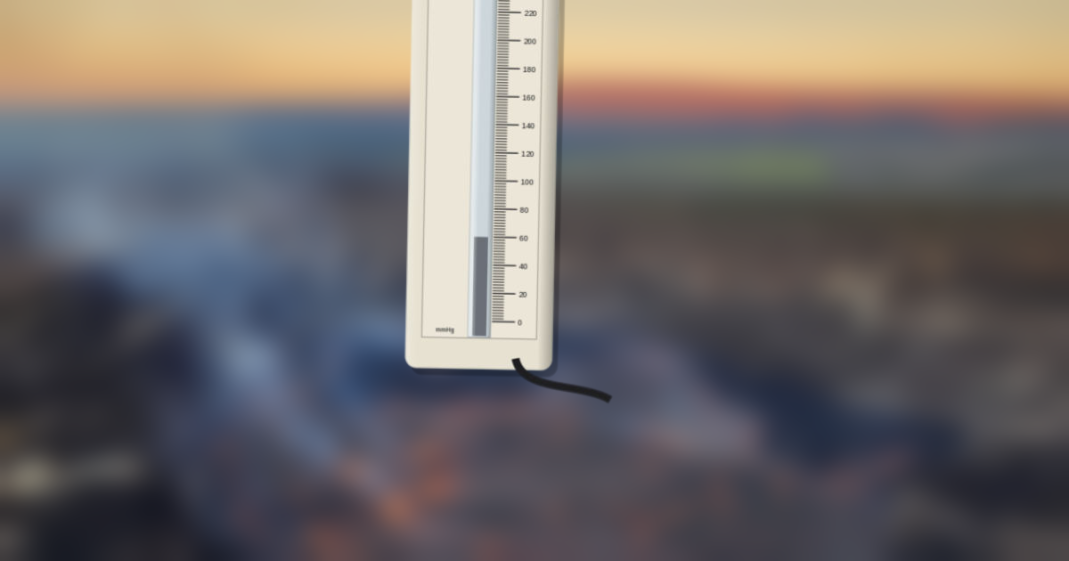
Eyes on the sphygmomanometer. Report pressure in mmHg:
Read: 60 mmHg
